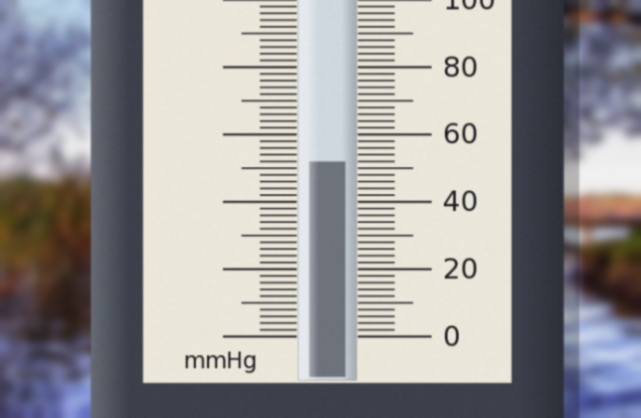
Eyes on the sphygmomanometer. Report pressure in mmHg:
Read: 52 mmHg
